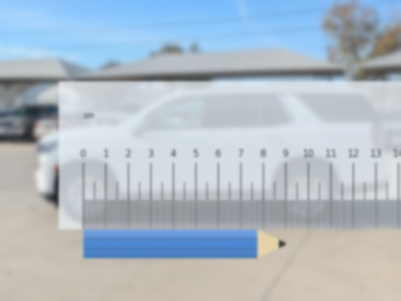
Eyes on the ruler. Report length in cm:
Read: 9 cm
